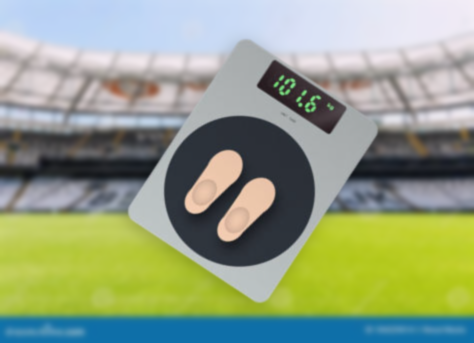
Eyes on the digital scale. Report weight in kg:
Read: 101.6 kg
